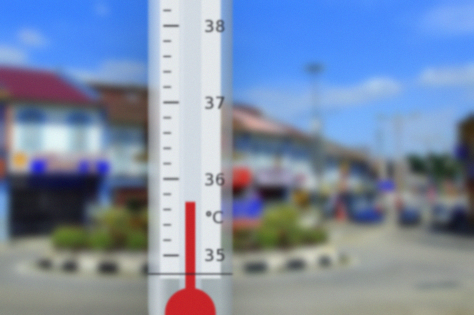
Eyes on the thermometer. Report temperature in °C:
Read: 35.7 °C
